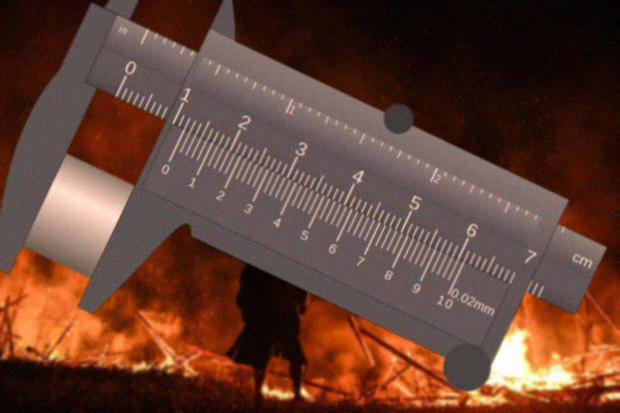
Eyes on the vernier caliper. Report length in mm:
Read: 12.0 mm
